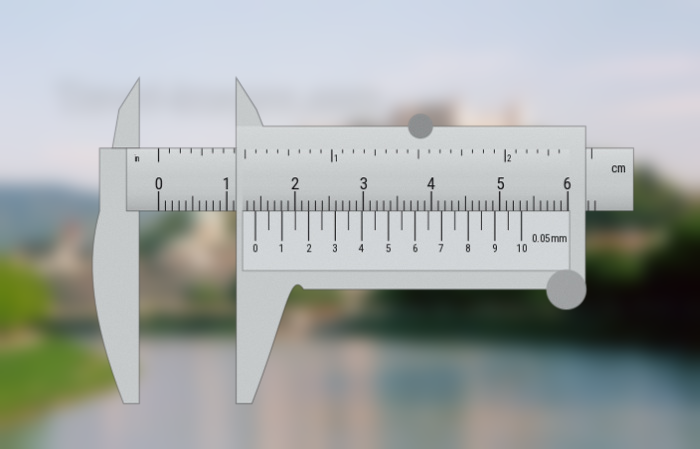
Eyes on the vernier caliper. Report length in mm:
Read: 14.2 mm
